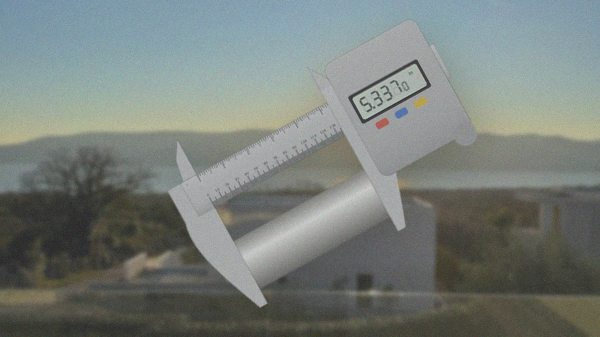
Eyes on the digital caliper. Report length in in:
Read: 5.3370 in
